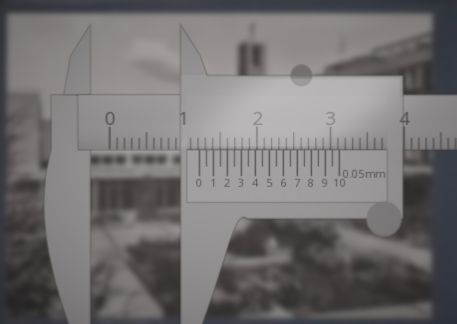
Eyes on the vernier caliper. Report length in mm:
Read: 12.2 mm
